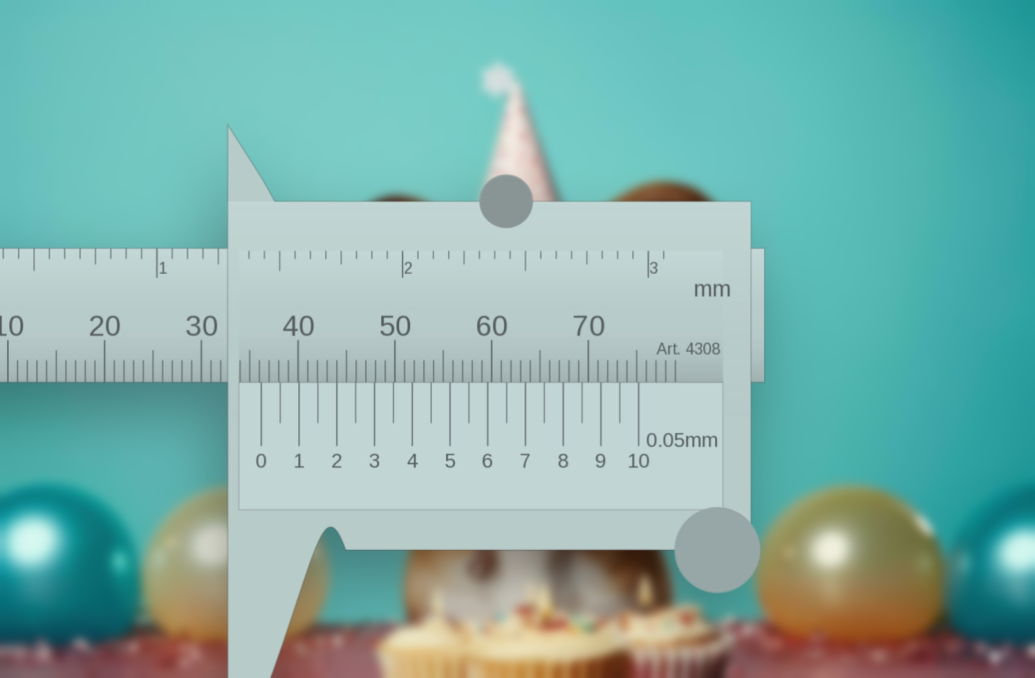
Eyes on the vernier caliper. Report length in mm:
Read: 36.2 mm
